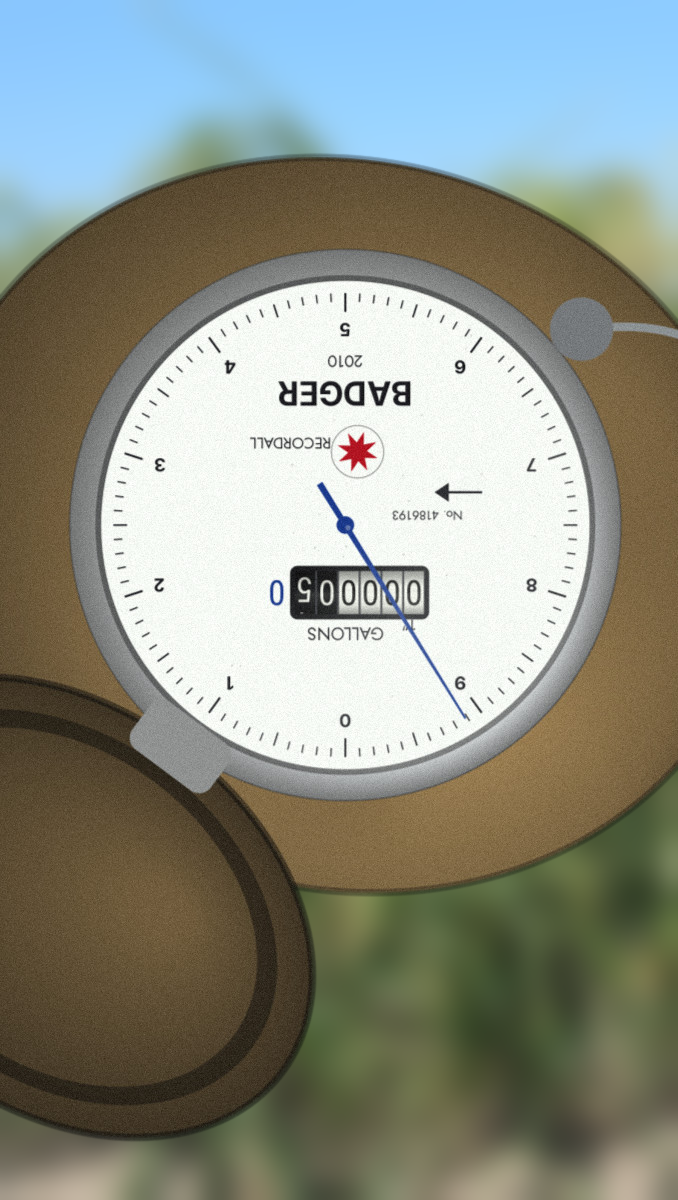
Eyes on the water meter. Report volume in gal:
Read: 49.1 gal
